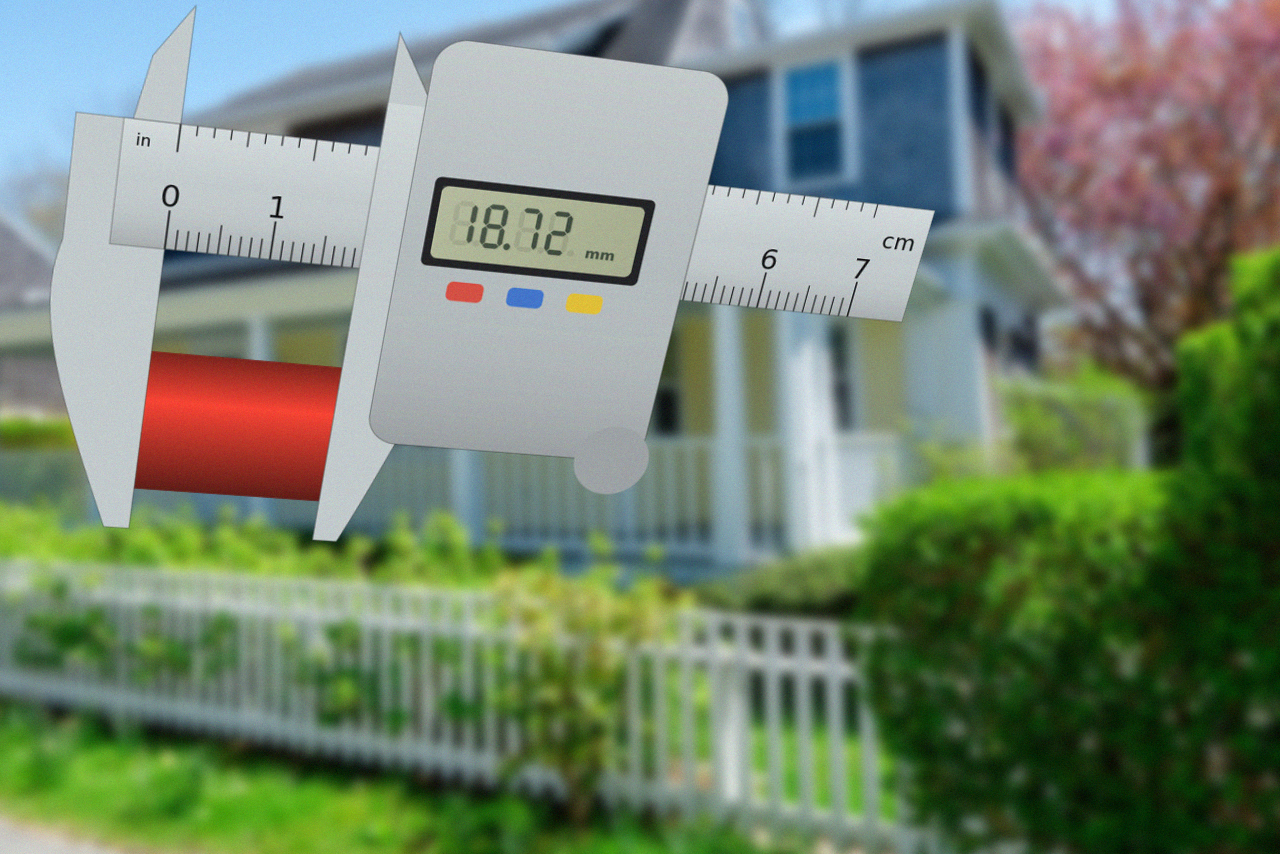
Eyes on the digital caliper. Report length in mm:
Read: 18.72 mm
